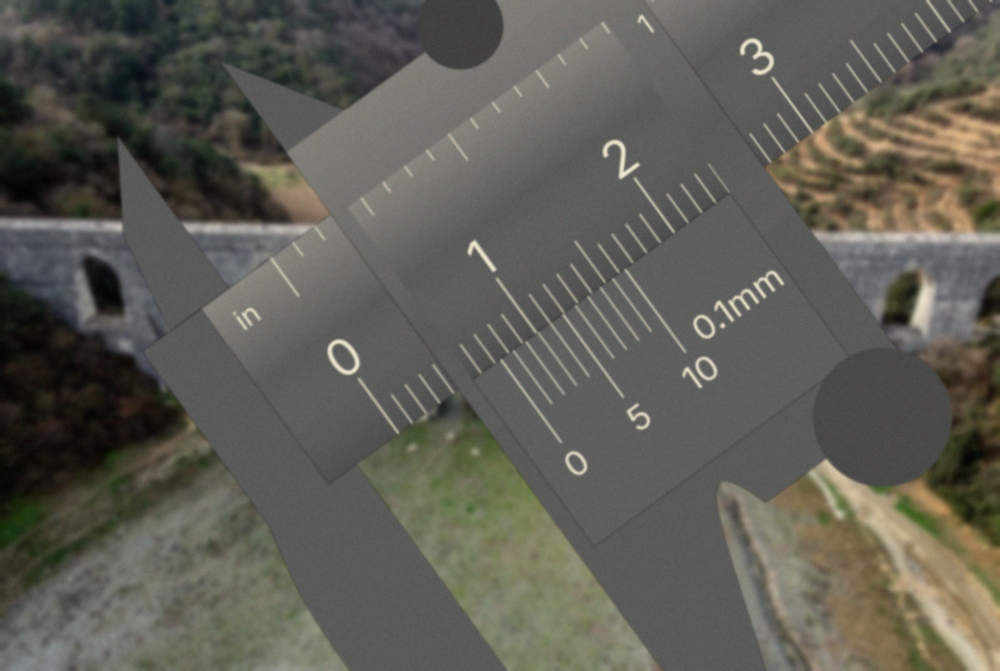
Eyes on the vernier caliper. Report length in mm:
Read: 7.4 mm
